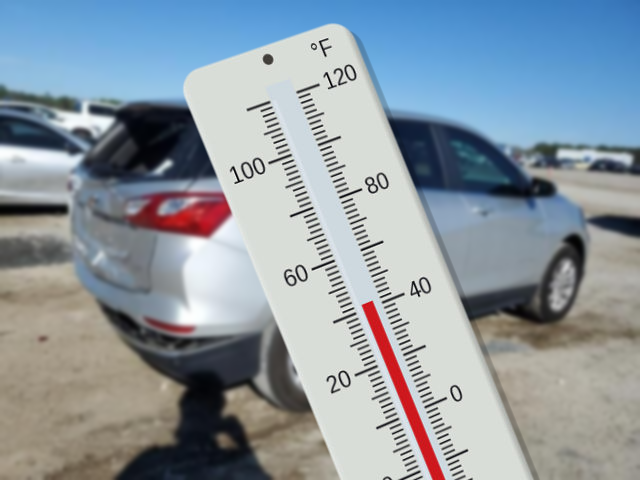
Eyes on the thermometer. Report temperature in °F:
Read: 42 °F
